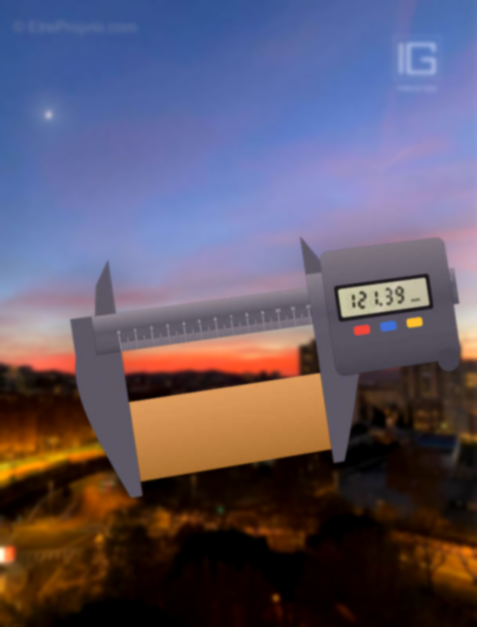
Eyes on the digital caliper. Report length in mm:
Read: 121.39 mm
